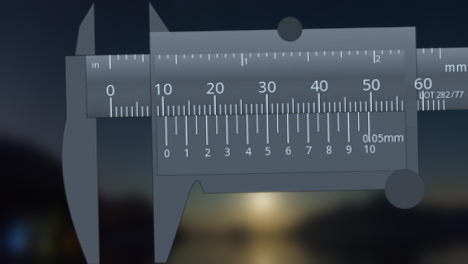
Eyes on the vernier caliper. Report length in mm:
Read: 10.5 mm
